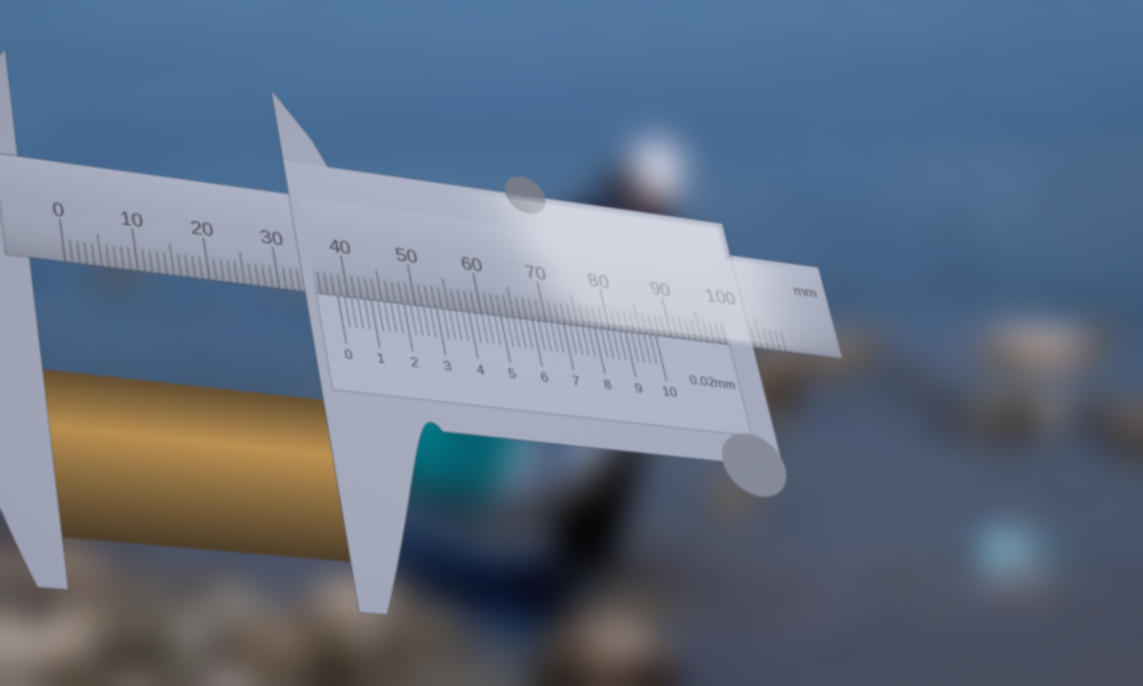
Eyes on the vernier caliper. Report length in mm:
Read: 38.5 mm
